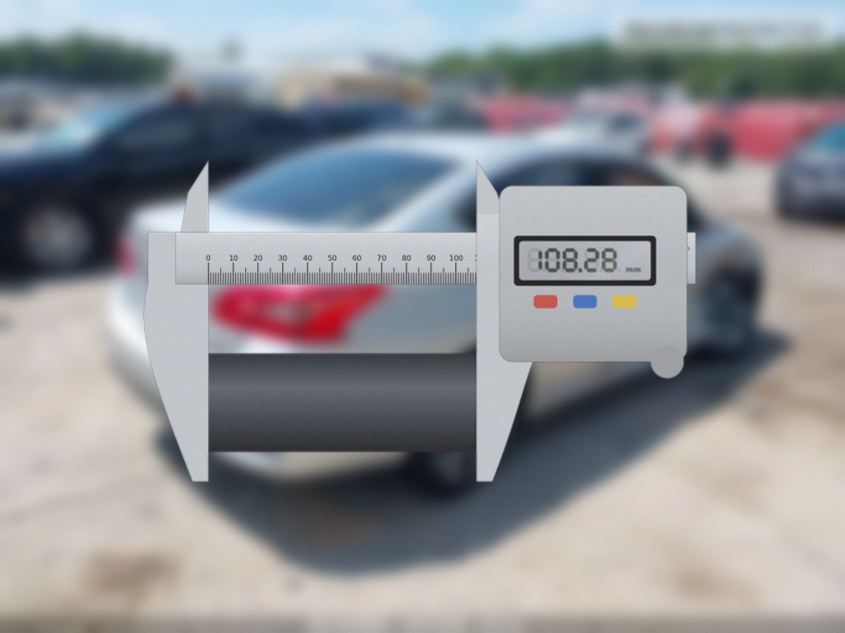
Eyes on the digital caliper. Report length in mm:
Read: 108.28 mm
